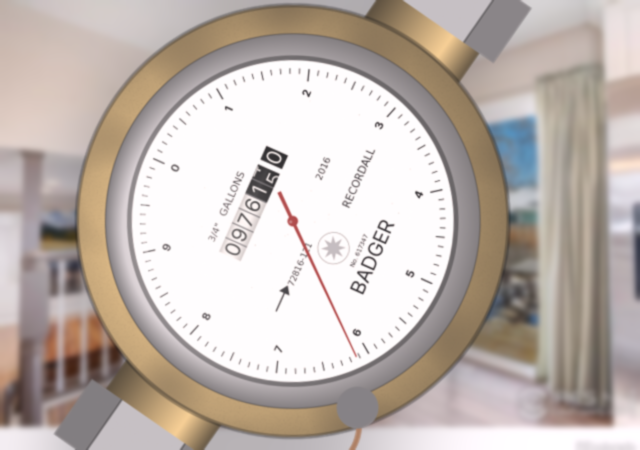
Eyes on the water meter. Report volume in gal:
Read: 976146.1 gal
